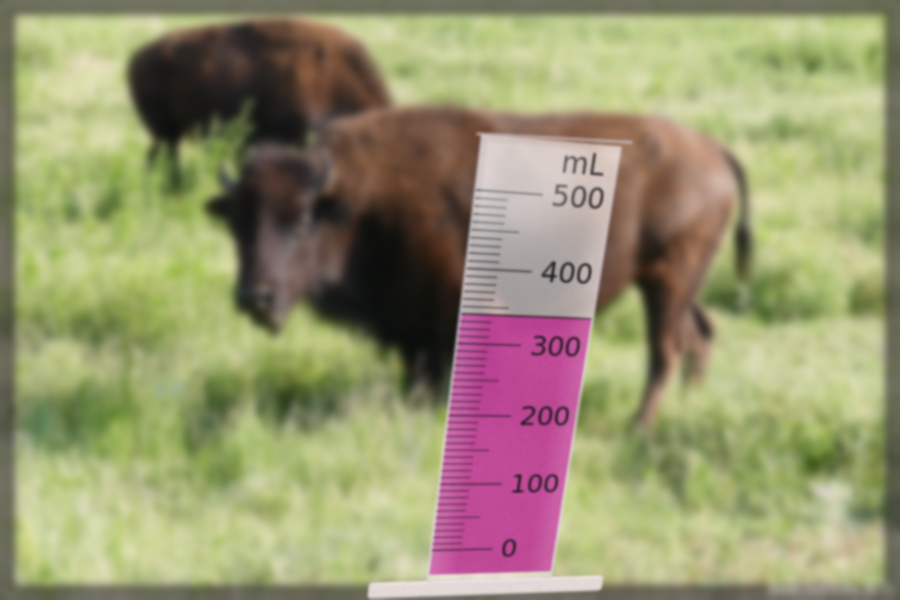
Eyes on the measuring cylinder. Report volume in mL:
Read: 340 mL
